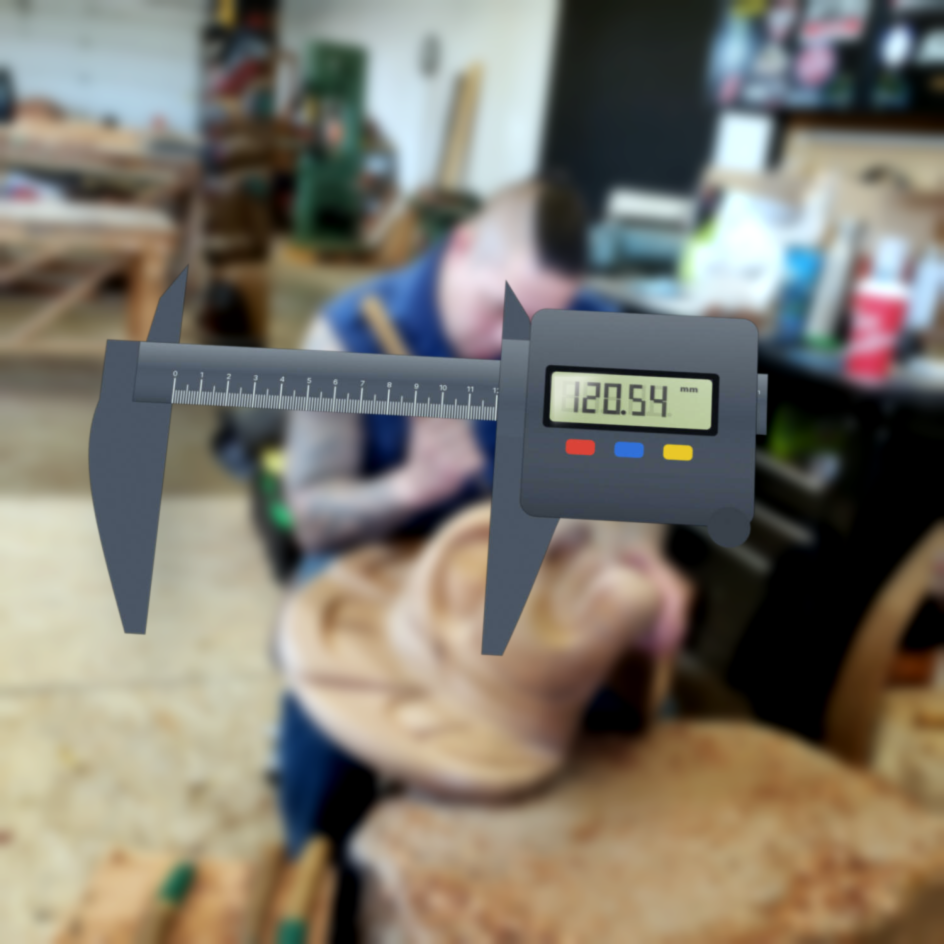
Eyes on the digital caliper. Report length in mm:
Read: 120.54 mm
